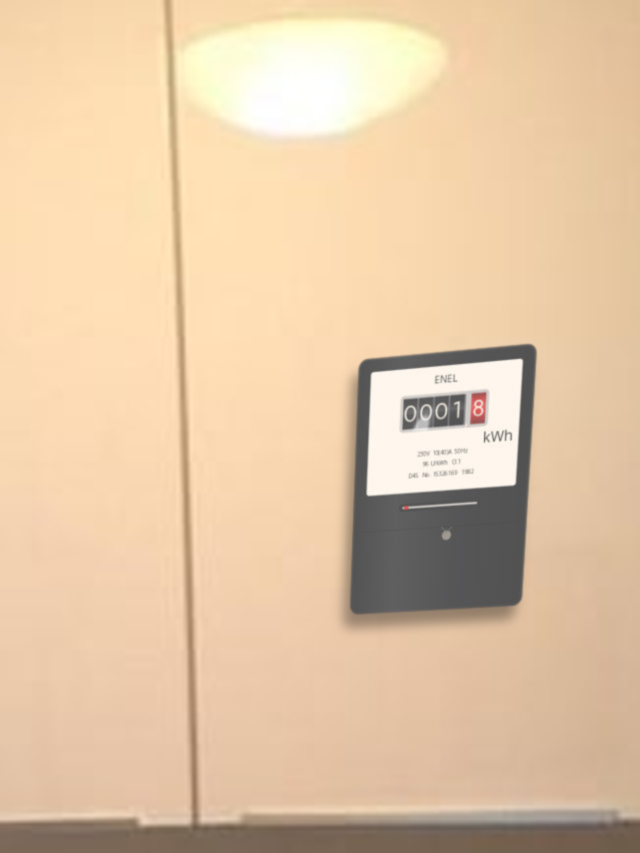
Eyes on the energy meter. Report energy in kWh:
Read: 1.8 kWh
